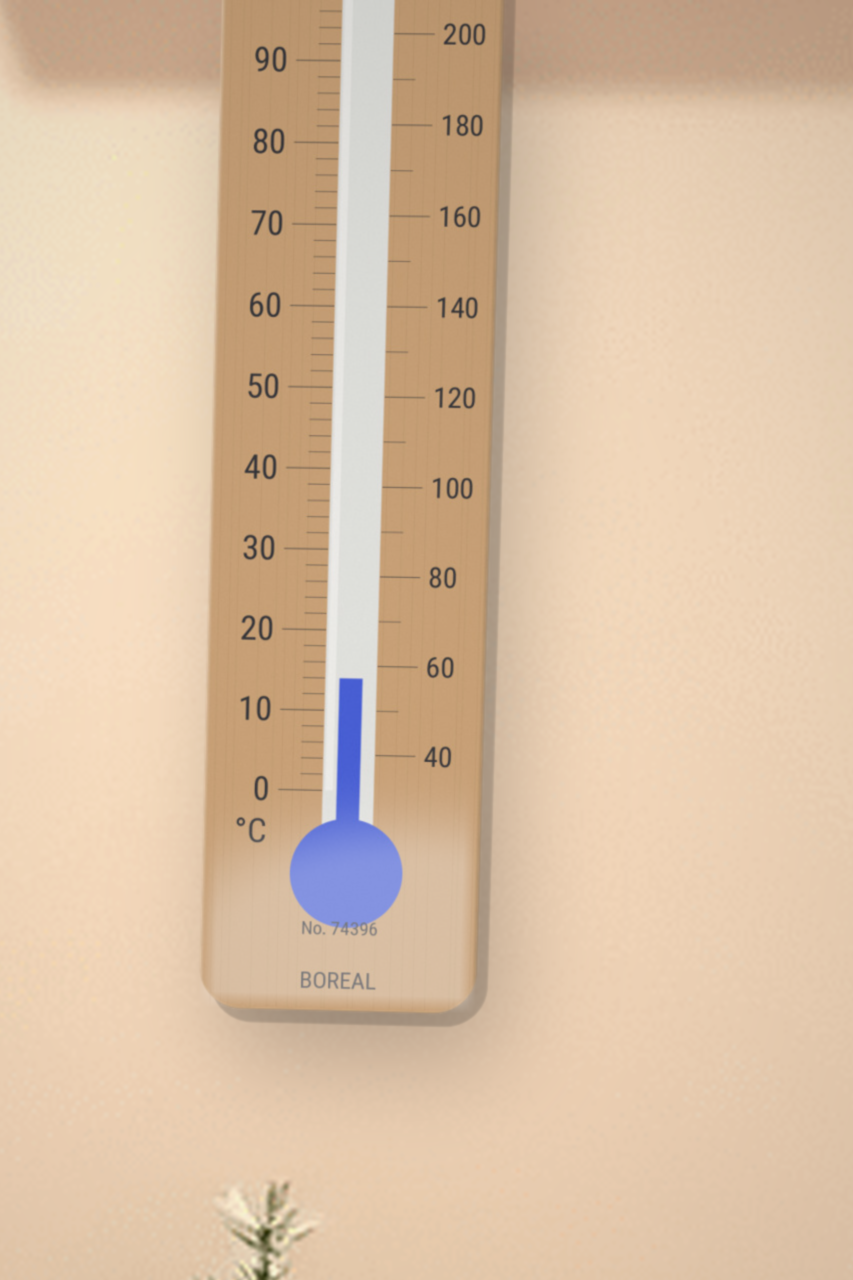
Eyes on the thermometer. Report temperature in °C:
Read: 14 °C
